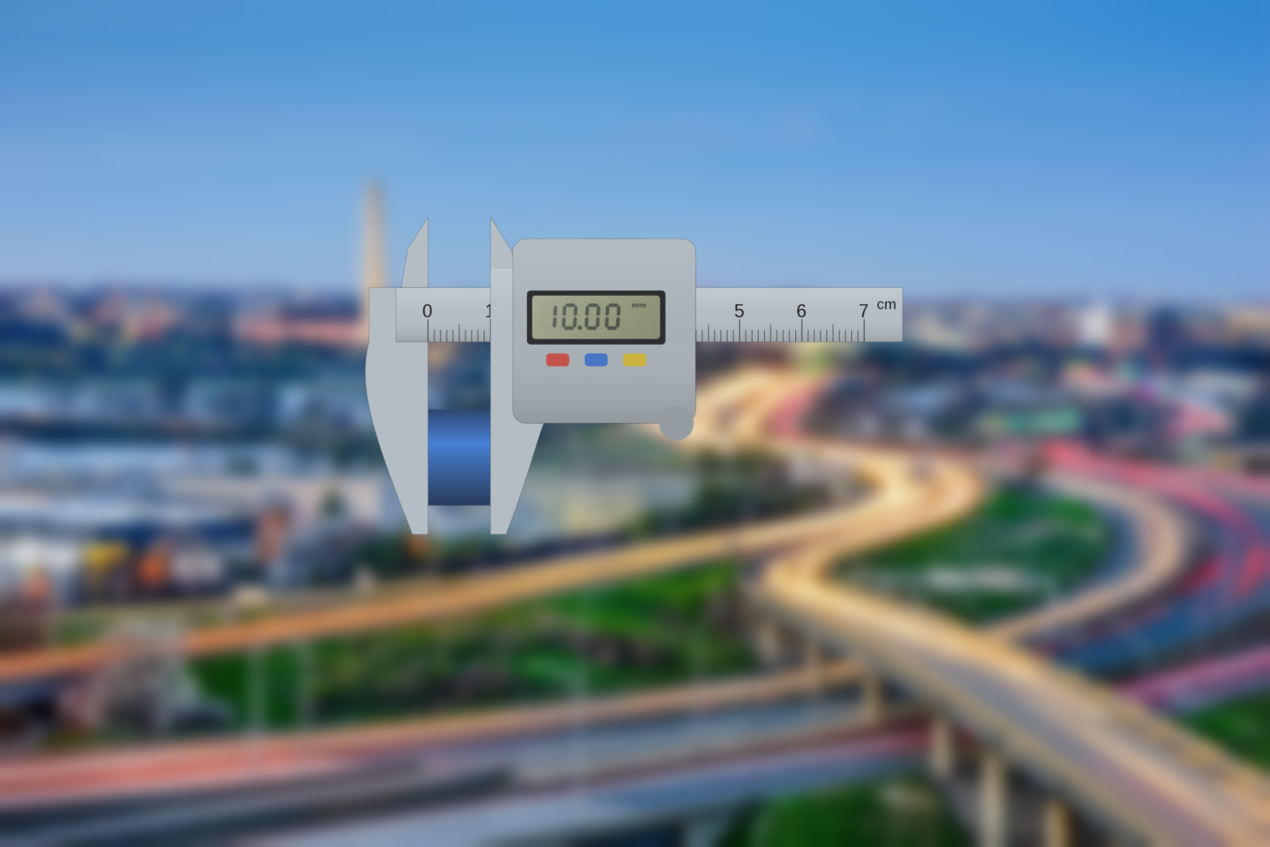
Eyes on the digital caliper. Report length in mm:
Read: 10.00 mm
